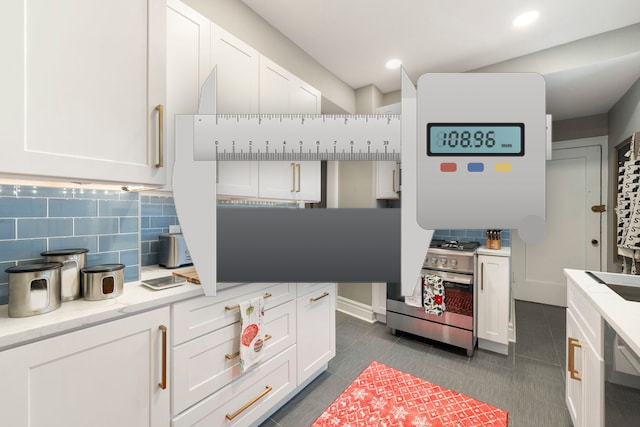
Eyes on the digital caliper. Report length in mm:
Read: 108.96 mm
